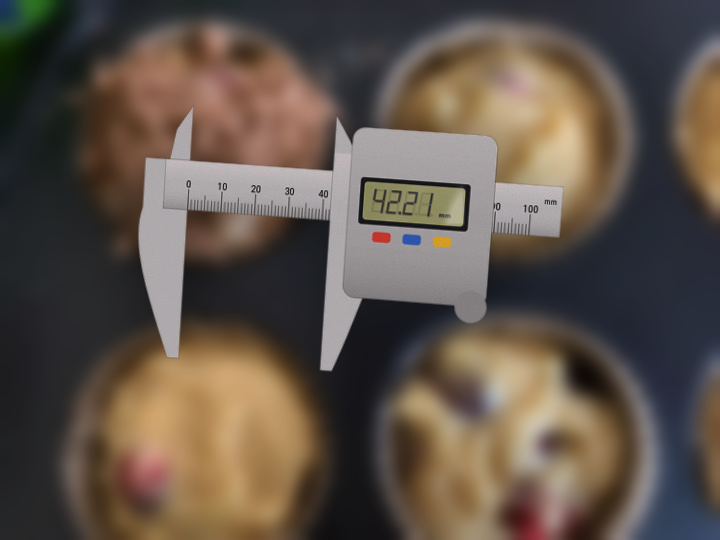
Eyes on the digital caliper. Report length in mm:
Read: 42.21 mm
